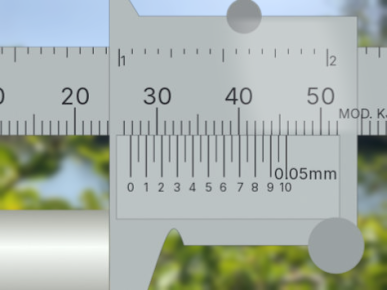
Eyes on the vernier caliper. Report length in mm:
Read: 26.8 mm
